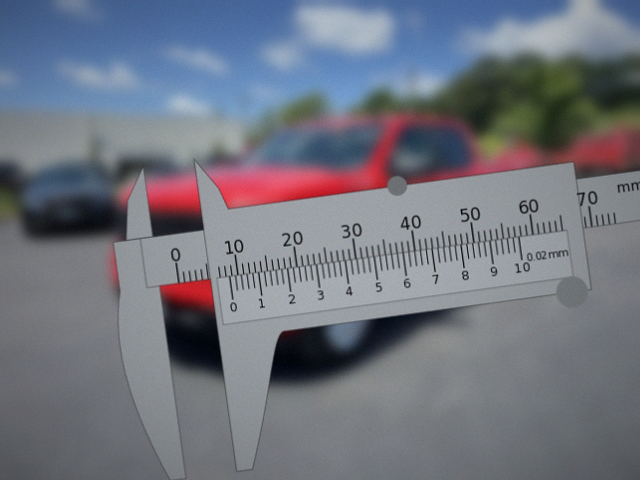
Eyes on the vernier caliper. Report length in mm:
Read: 8.6 mm
